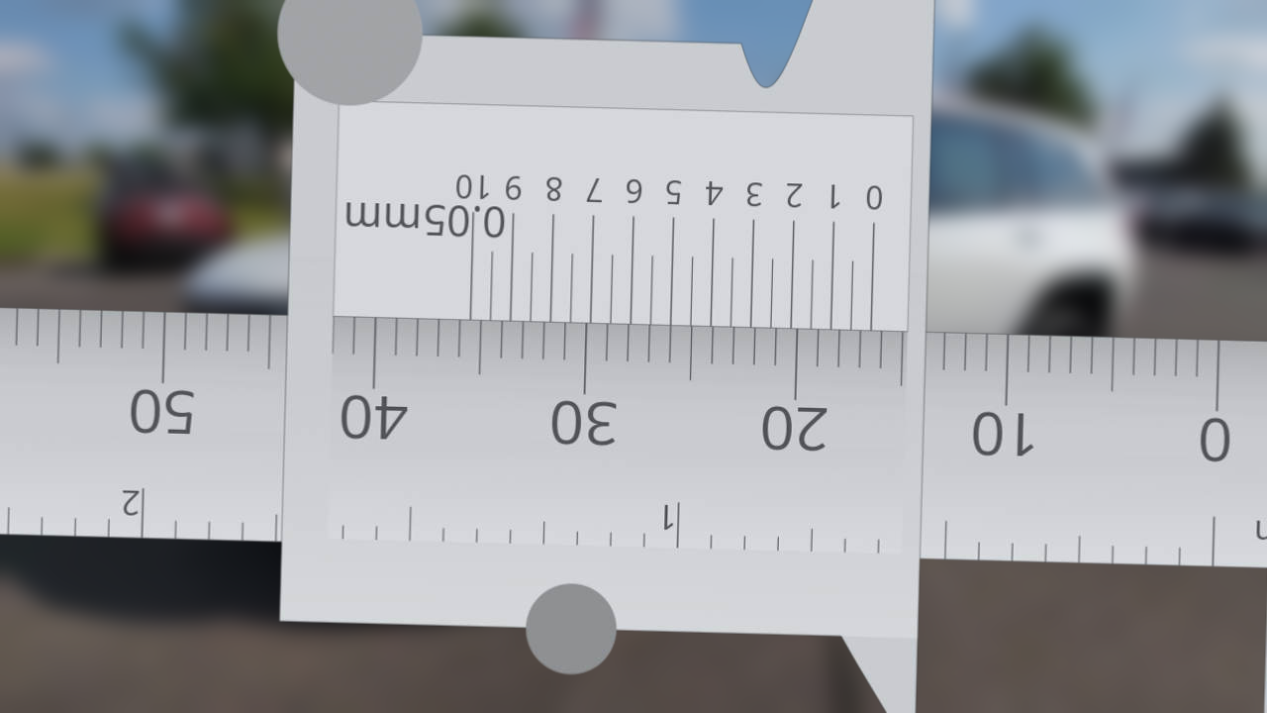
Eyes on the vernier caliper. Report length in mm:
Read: 16.5 mm
